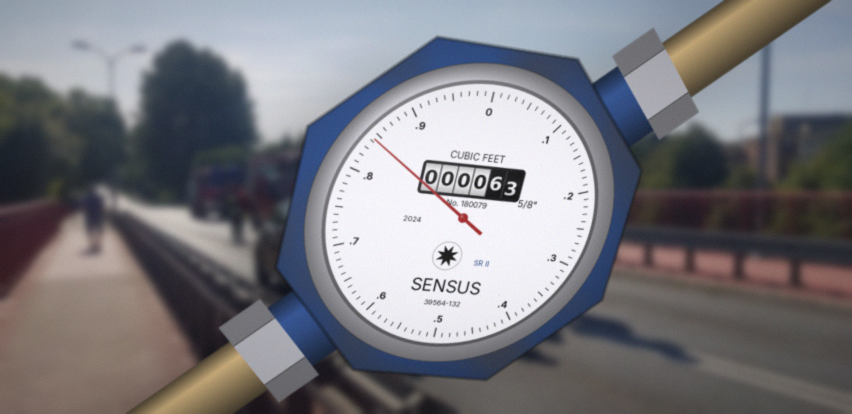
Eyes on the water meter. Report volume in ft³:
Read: 62.84 ft³
